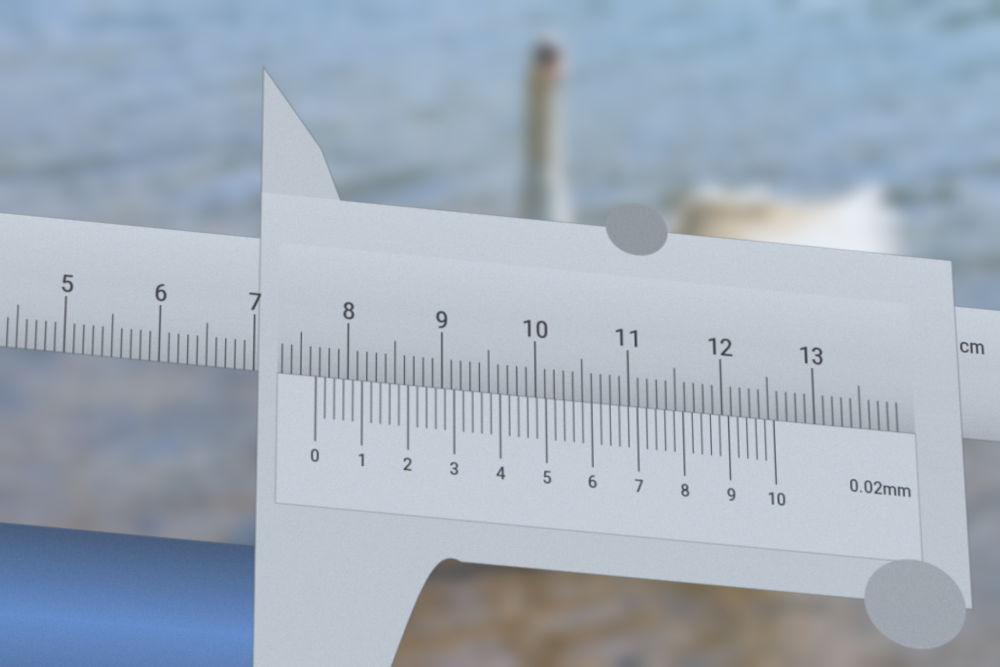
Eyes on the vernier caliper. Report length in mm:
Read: 76.6 mm
